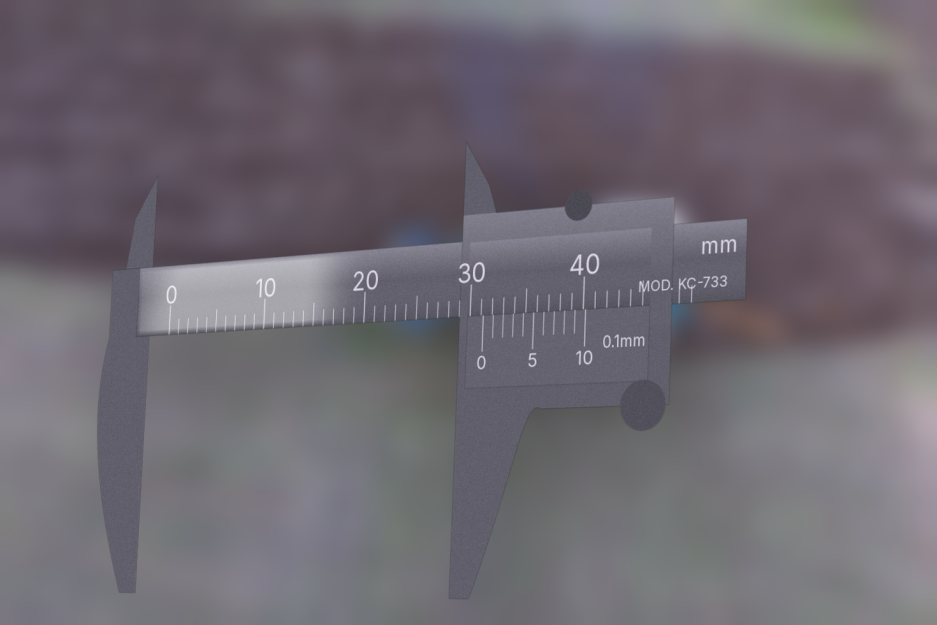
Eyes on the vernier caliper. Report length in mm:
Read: 31.2 mm
